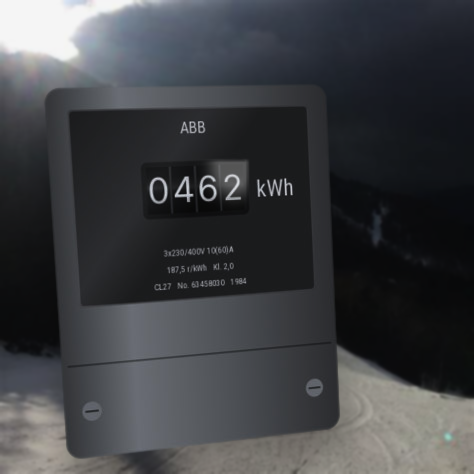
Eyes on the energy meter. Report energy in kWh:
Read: 462 kWh
